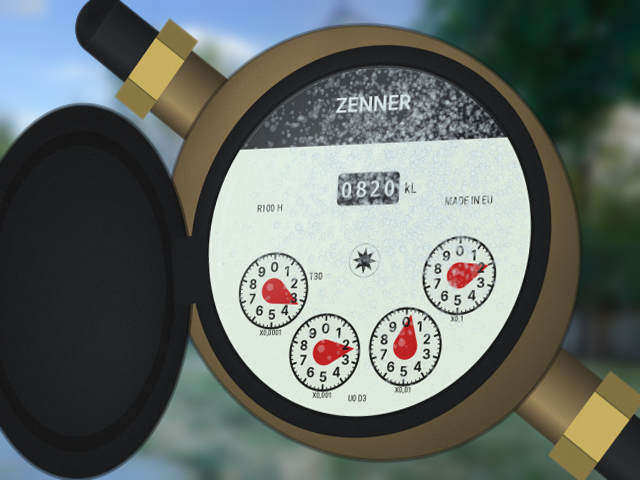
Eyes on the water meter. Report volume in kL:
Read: 820.2023 kL
